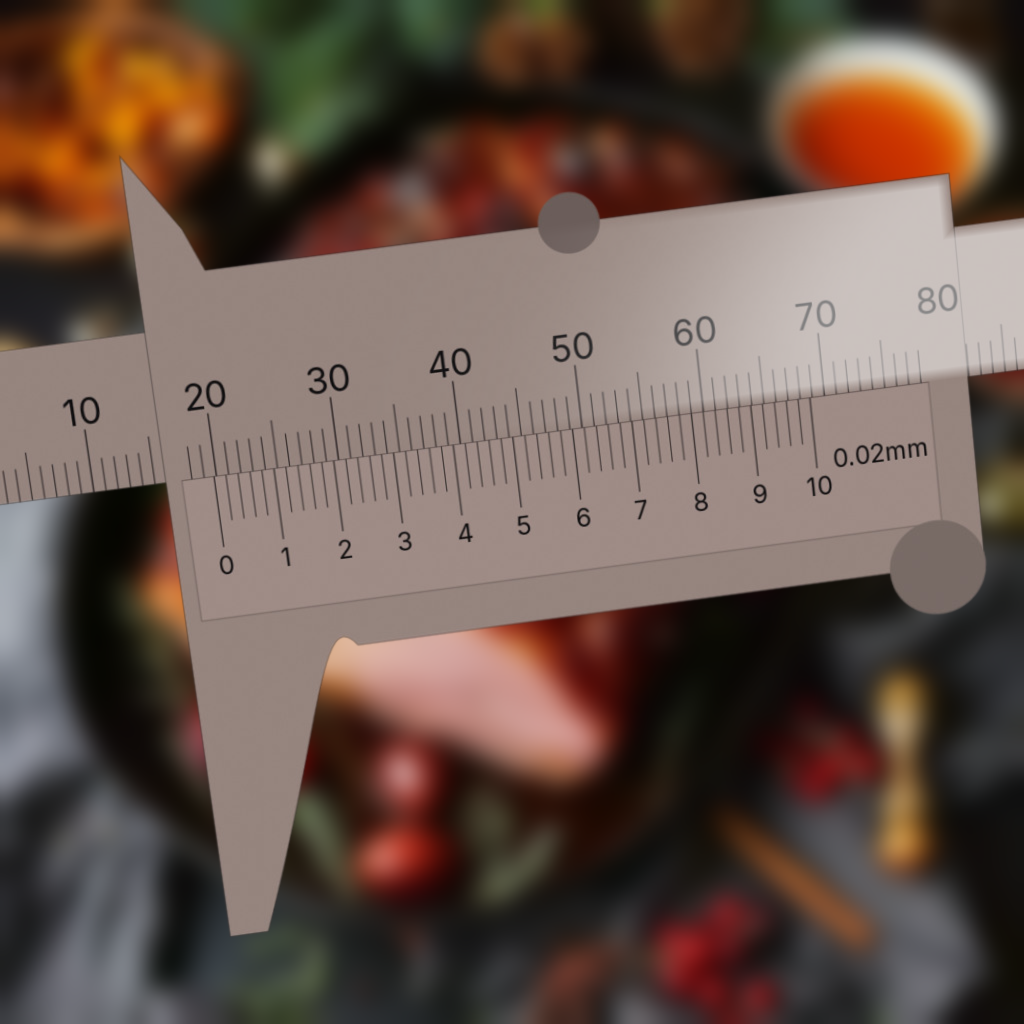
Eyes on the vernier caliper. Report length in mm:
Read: 19.8 mm
